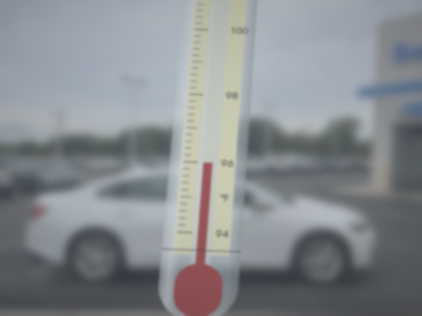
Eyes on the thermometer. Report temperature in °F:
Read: 96 °F
